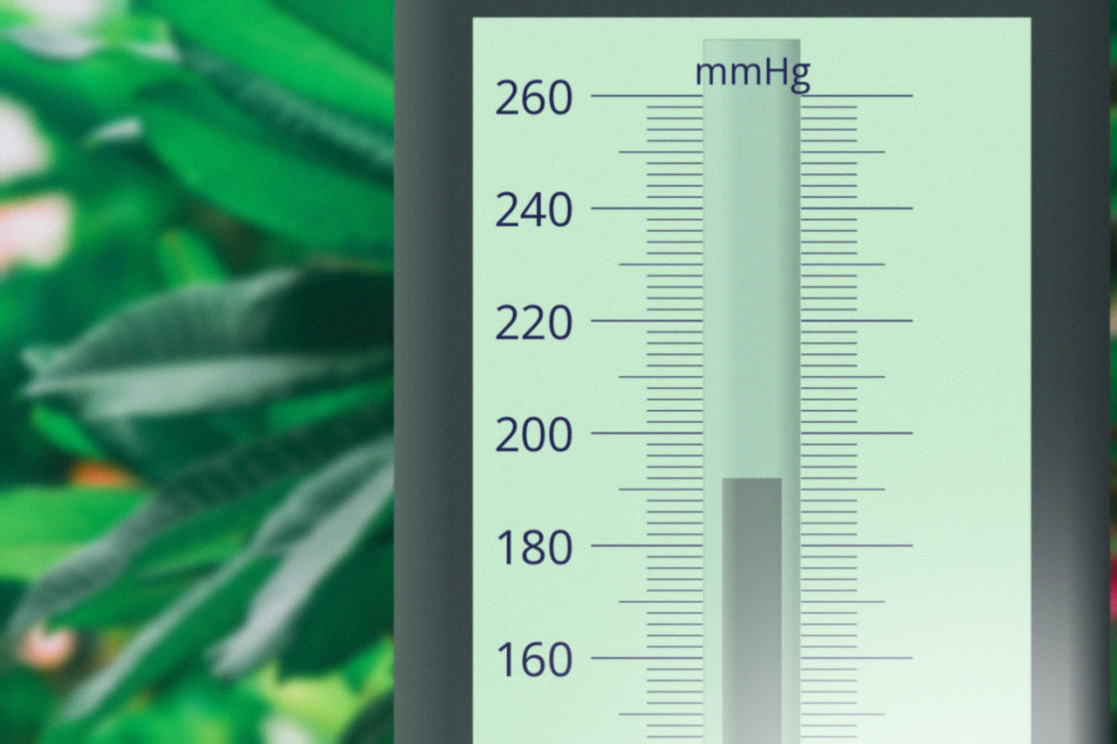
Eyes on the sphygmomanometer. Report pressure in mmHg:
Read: 192 mmHg
